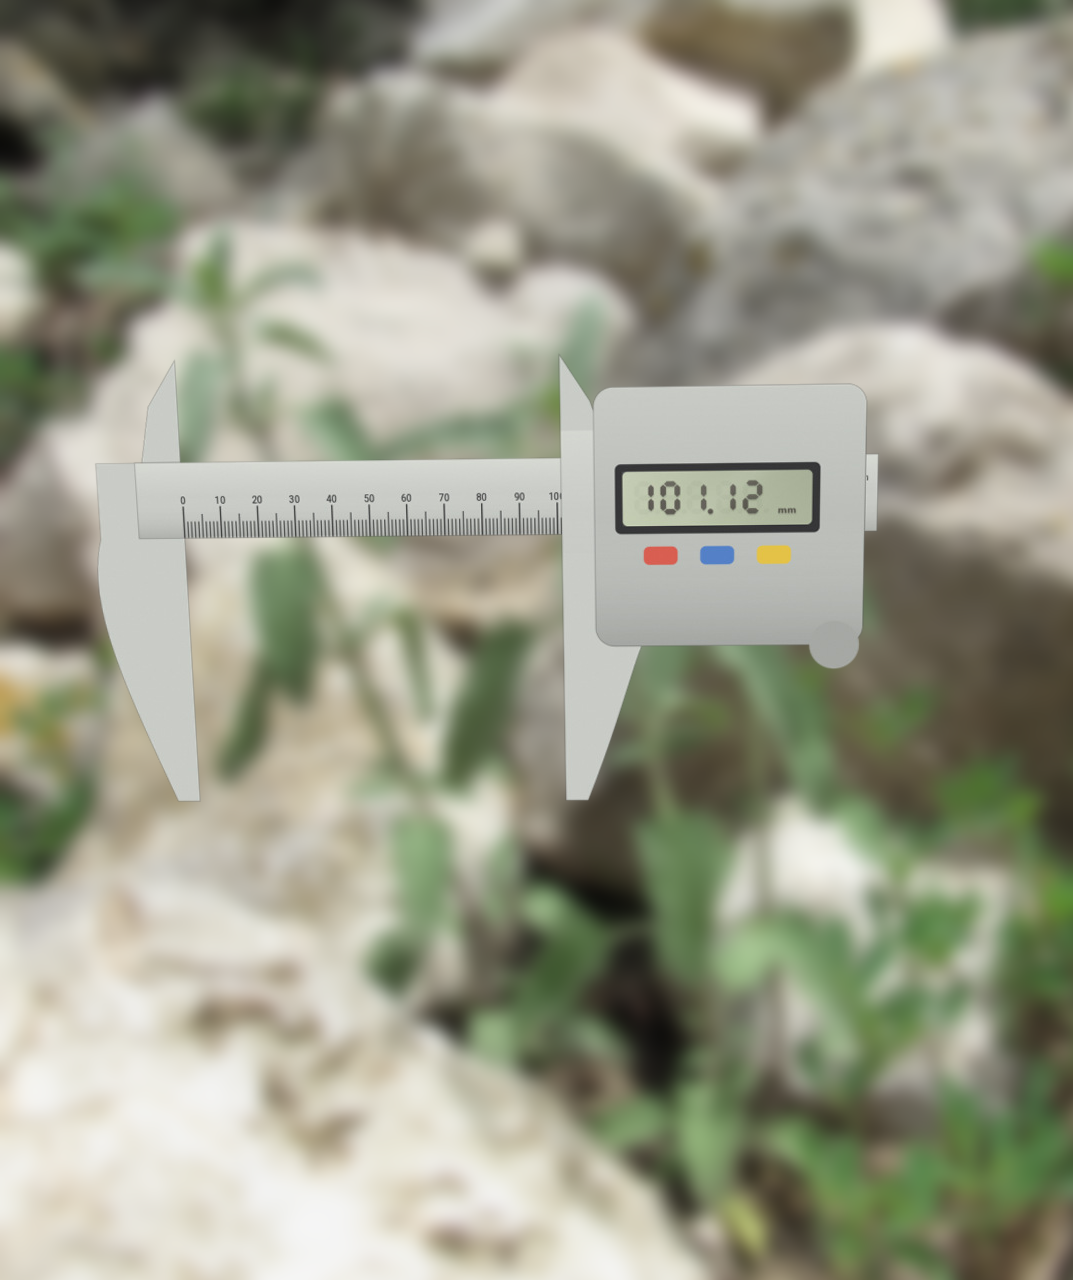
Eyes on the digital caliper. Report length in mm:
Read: 101.12 mm
